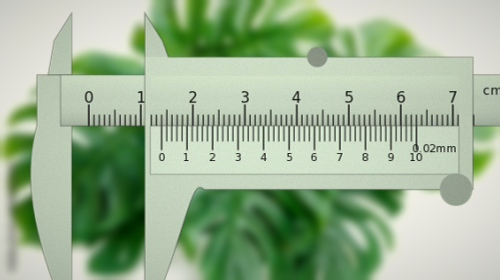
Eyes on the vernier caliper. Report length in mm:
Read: 14.0 mm
